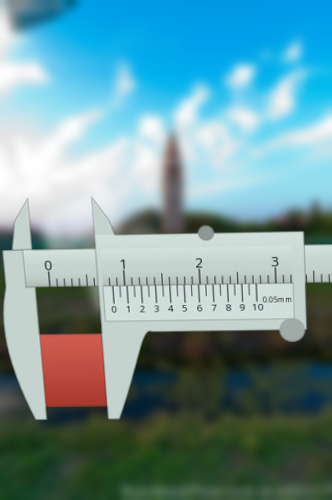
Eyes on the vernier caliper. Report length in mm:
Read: 8.4 mm
